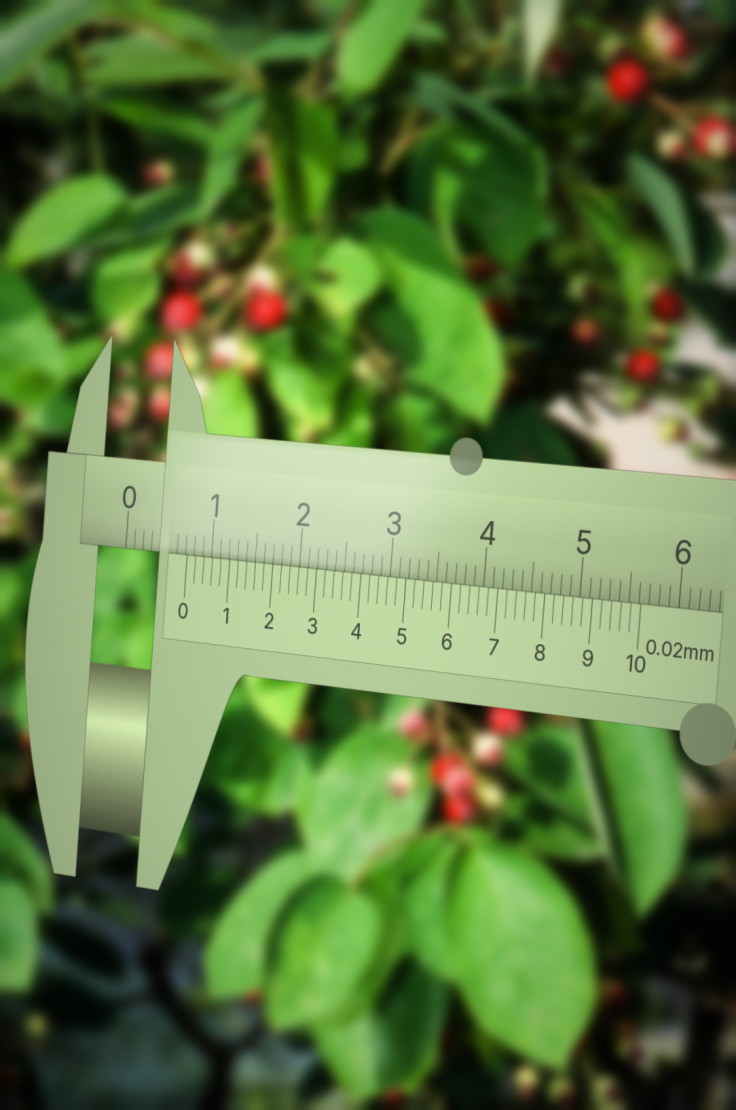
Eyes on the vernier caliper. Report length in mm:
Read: 7.2 mm
